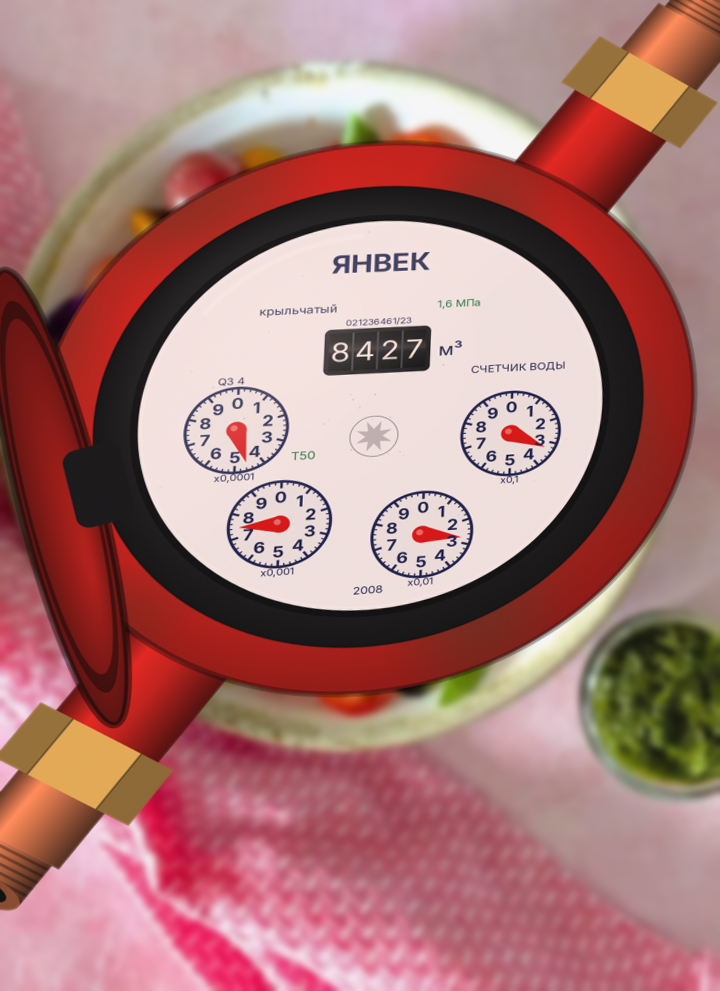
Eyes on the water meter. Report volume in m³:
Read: 8427.3274 m³
